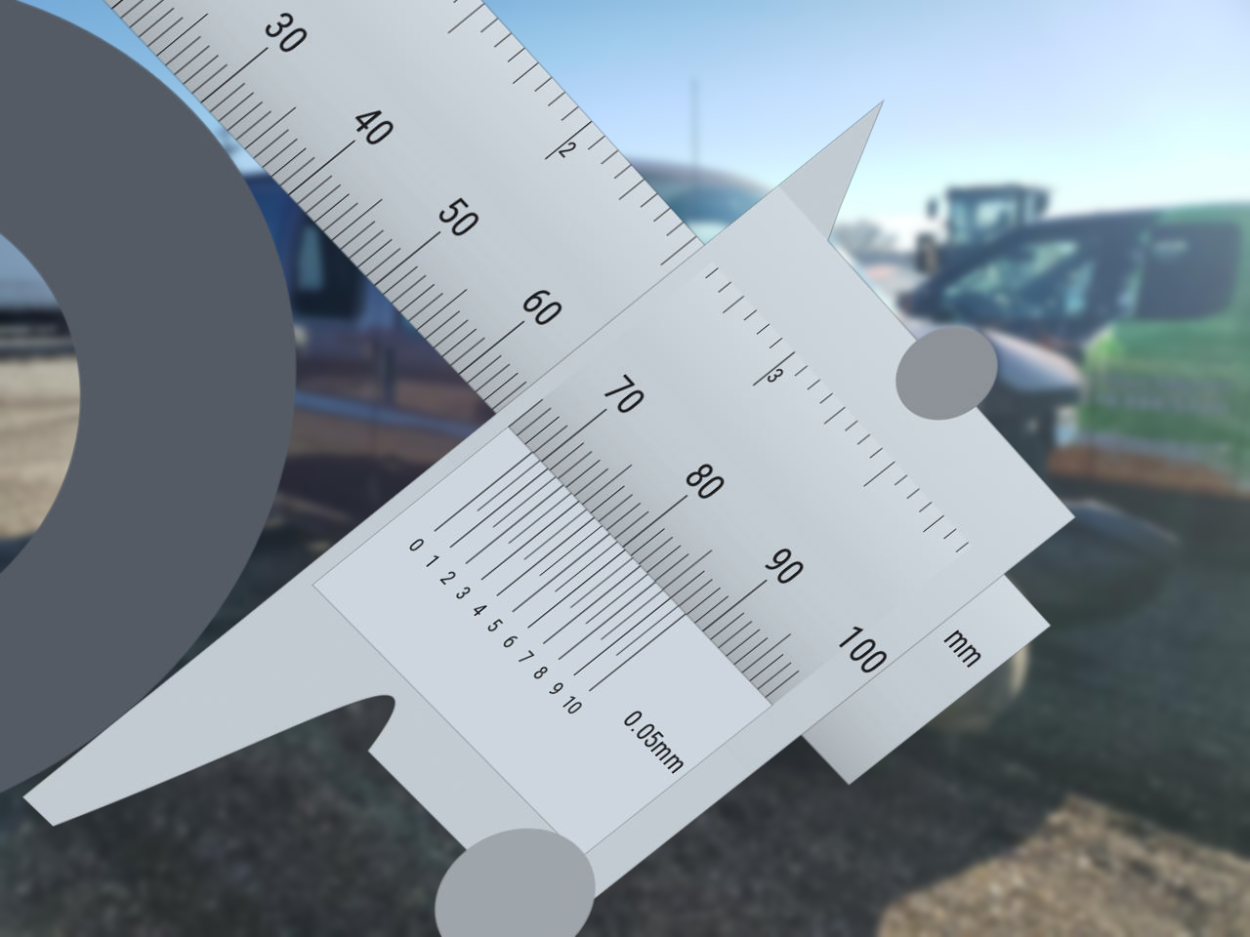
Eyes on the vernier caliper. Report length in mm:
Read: 68.9 mm
